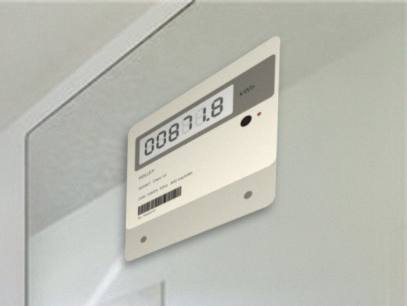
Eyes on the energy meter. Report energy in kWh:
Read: 871.8 kWh
